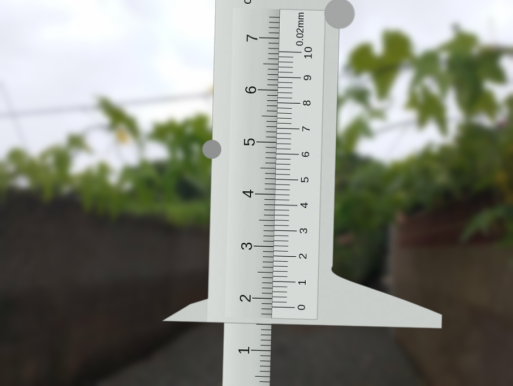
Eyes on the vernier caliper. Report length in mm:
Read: 18.4 mm
